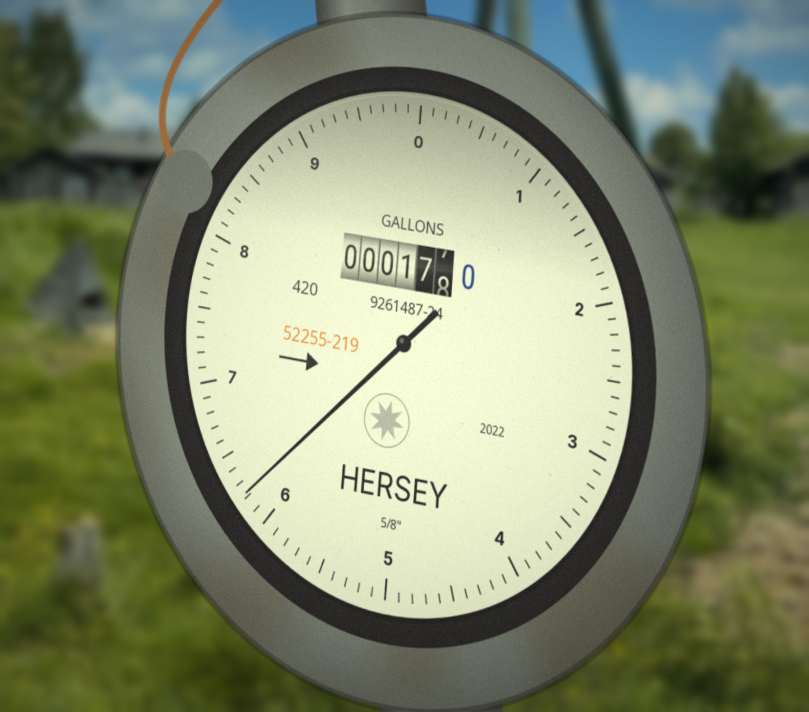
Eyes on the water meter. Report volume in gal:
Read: 1776.2 gal
